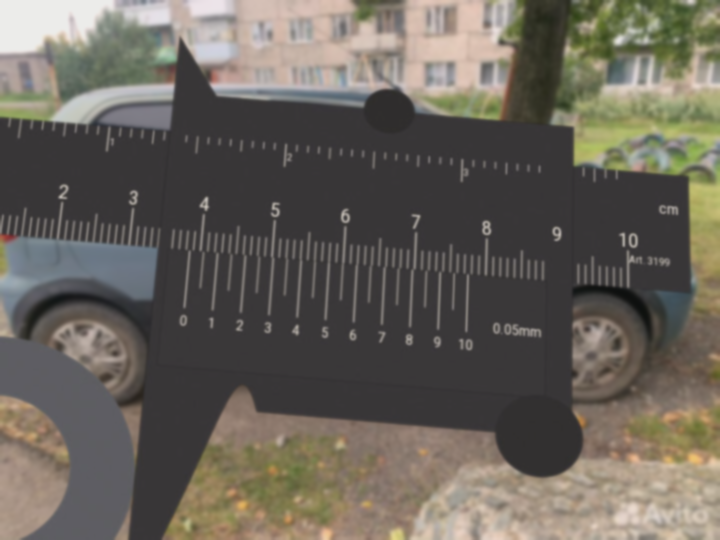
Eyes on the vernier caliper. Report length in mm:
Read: 38.5 mm
